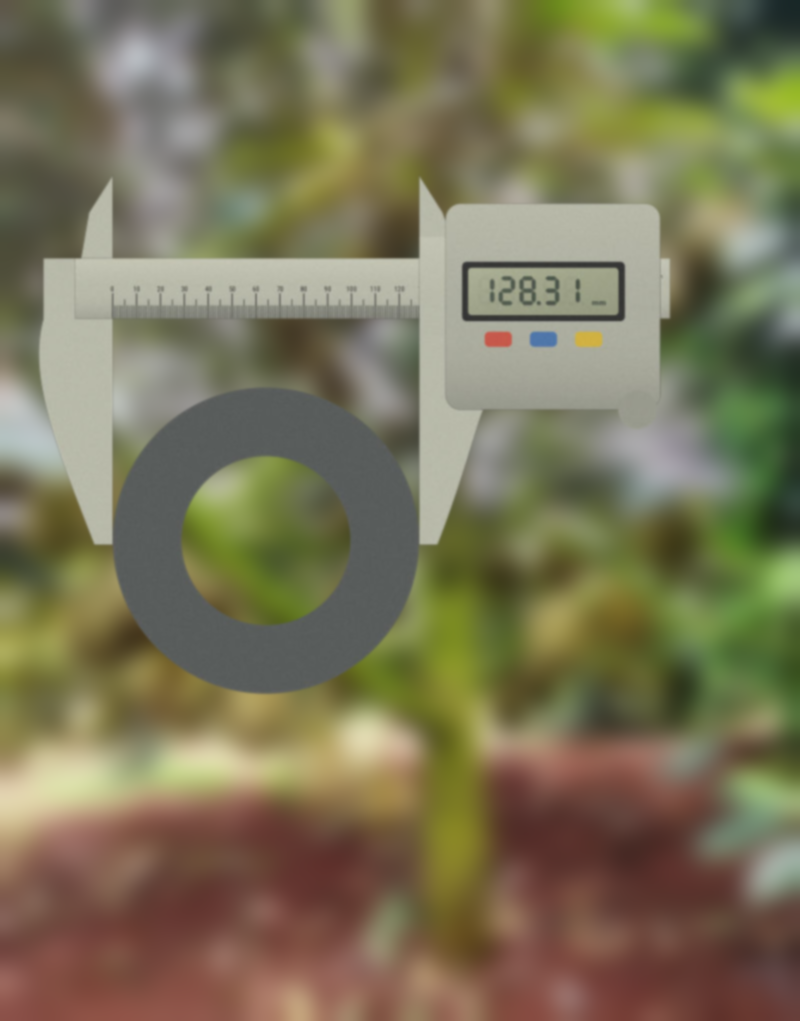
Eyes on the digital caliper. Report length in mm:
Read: 128.31 mm
